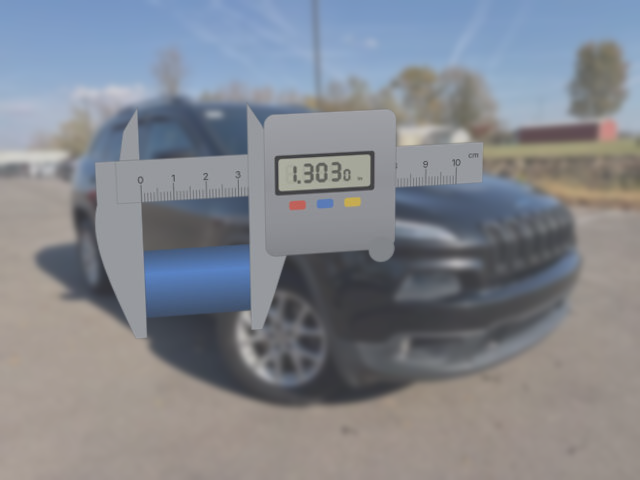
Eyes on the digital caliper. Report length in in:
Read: 1.3030 in
